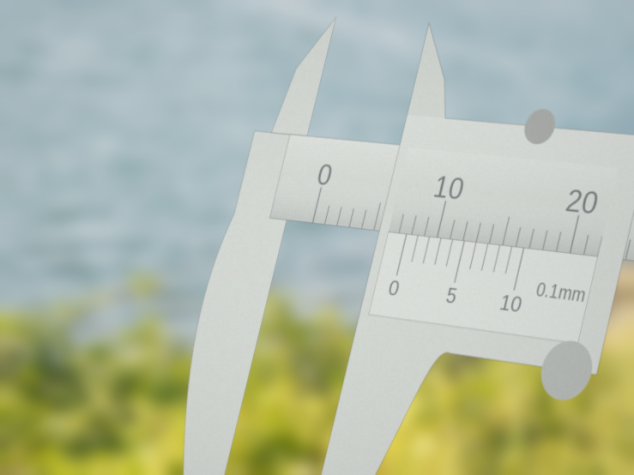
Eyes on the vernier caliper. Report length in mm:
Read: 7.6 mm
